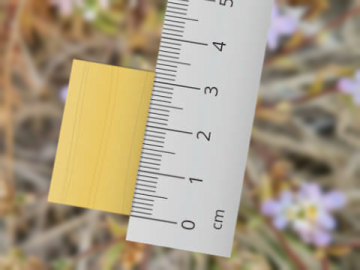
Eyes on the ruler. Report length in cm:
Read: 3.2 cm
